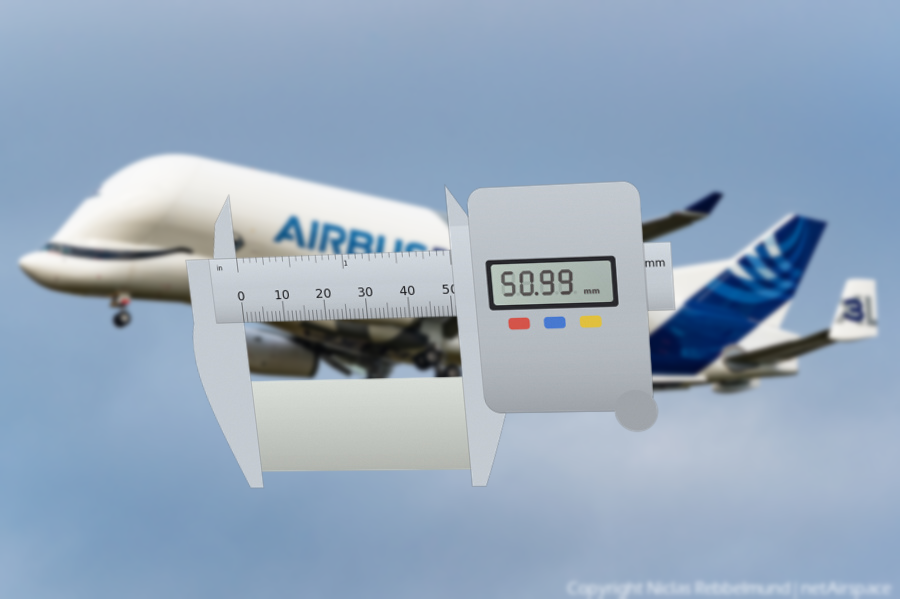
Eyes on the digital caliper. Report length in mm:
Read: 50.99 mm
